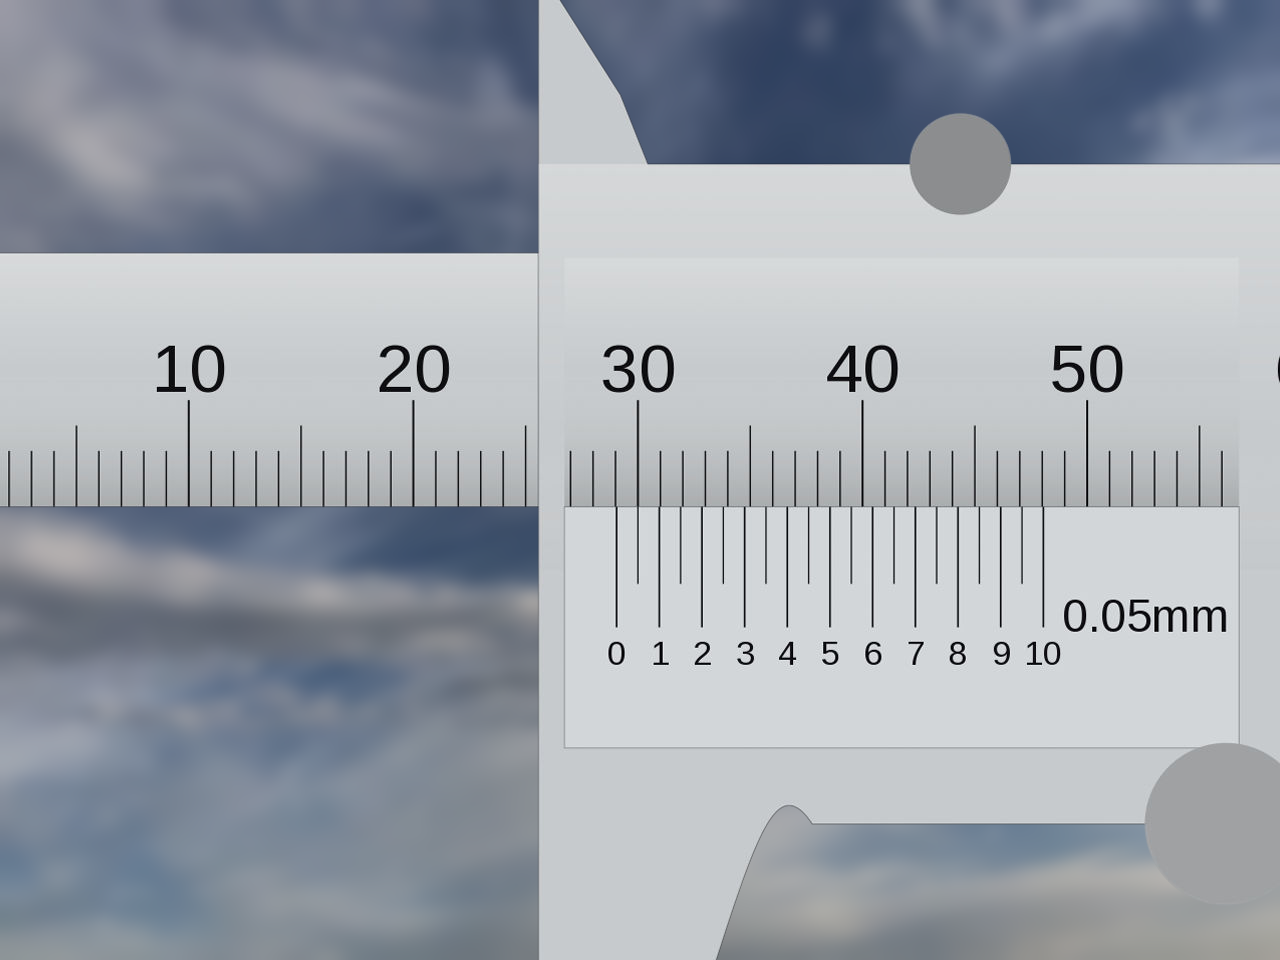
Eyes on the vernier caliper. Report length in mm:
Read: 29.05 mm
